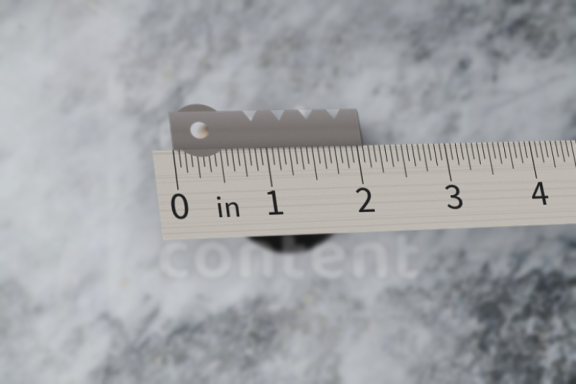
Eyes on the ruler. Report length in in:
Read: 2.0625 in
